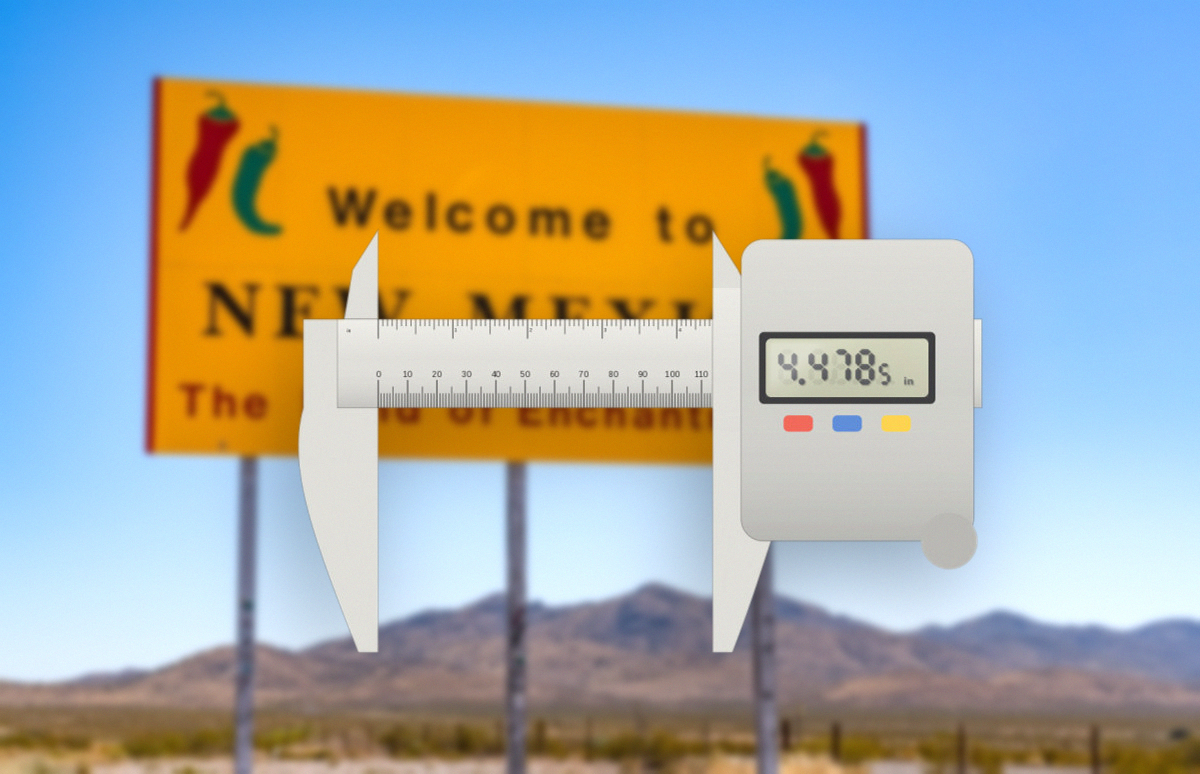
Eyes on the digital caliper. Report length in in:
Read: 4.4785 in
